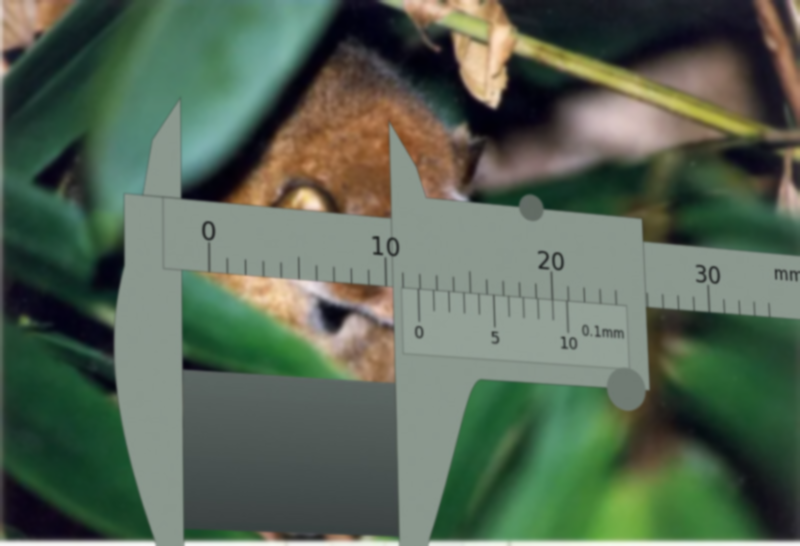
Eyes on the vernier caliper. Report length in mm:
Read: 11.9 mm
